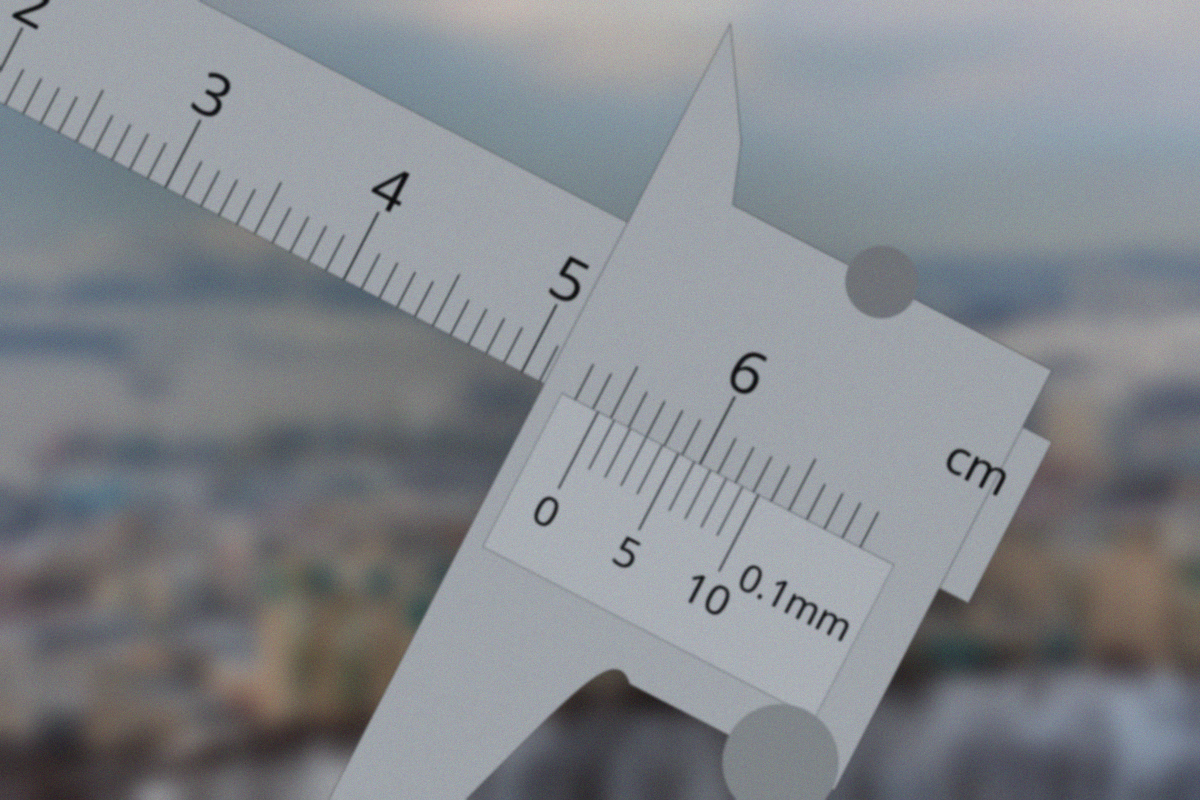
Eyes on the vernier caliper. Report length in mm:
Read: 54.3 mm
